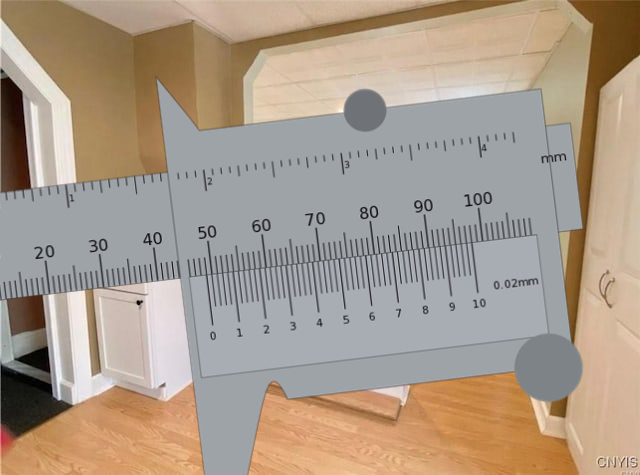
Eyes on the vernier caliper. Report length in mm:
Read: 49.0 mm
